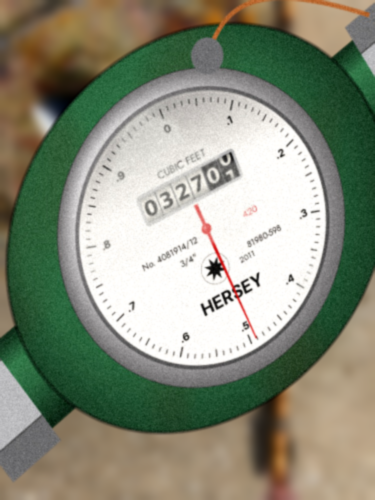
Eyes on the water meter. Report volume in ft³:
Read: 32700.49 ft³
